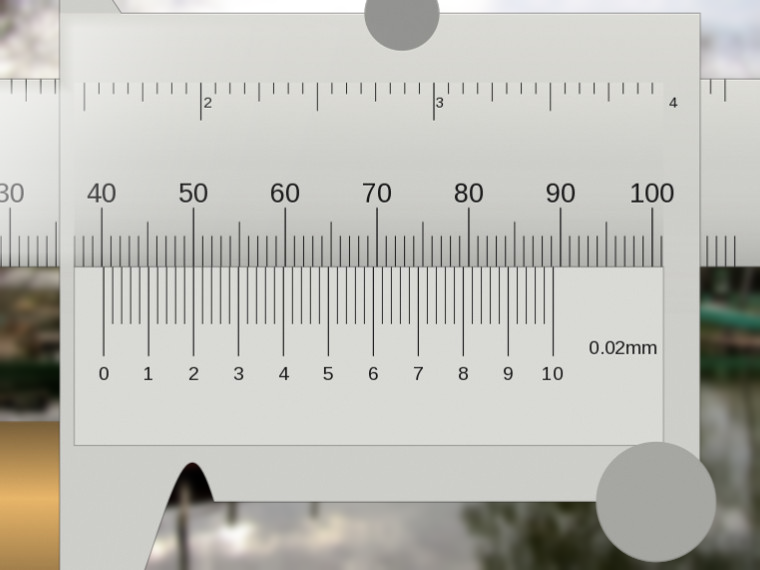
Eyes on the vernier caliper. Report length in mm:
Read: 40.2 mm
